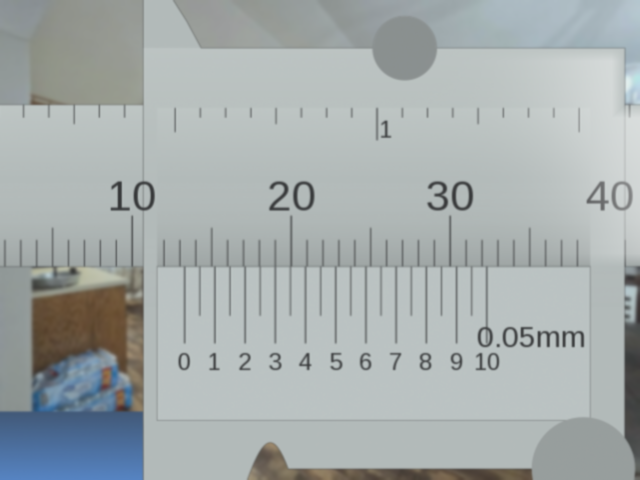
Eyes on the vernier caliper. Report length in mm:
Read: 13.3 mm
